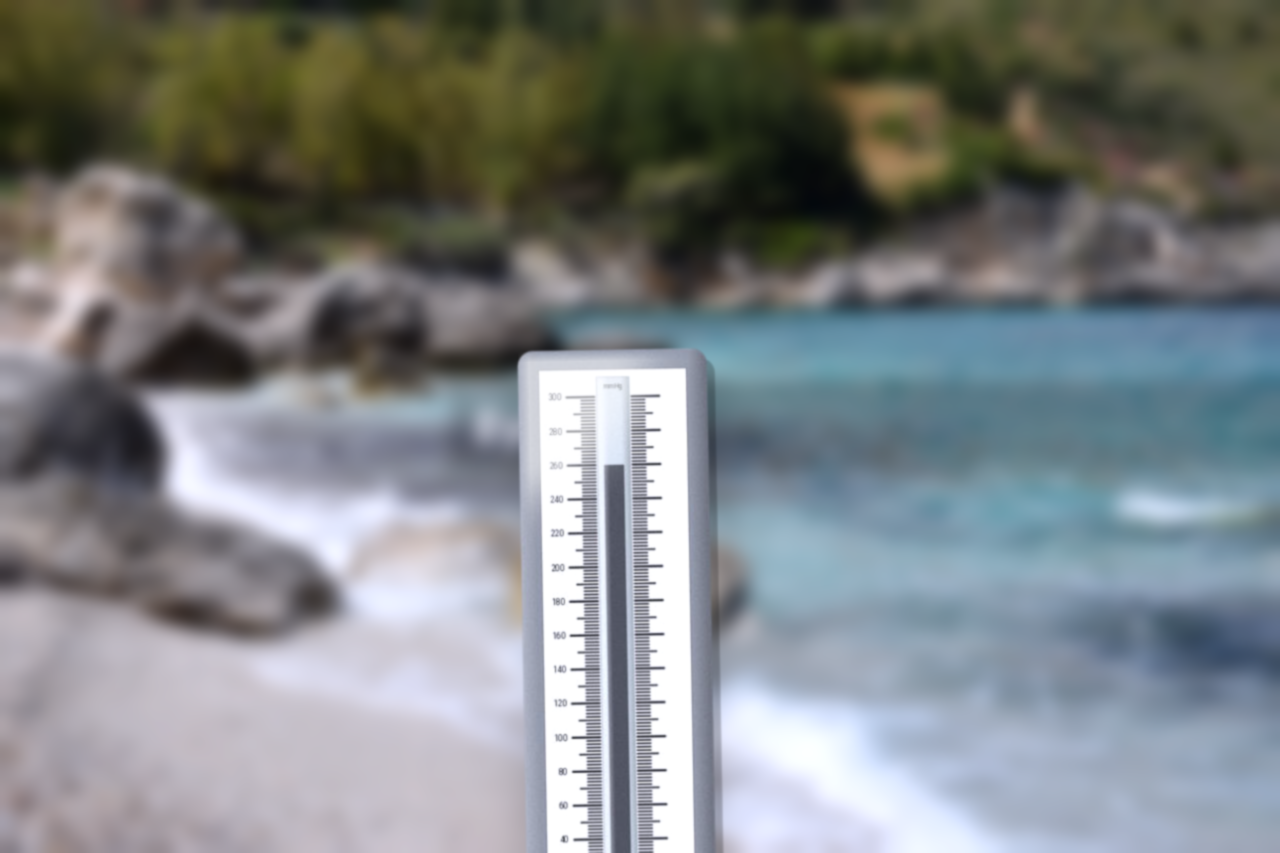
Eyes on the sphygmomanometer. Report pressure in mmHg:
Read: 260 mmHg
